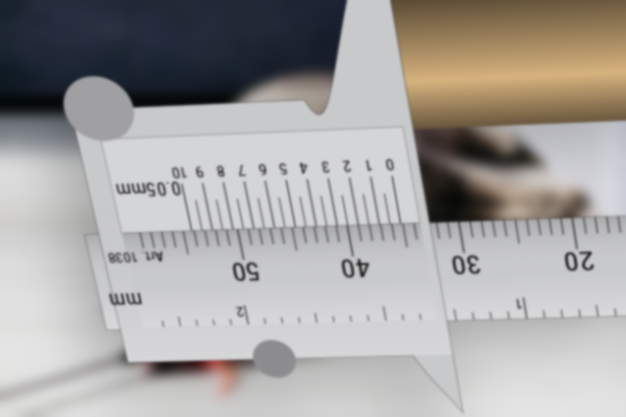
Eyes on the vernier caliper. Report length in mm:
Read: 35.2 mm
